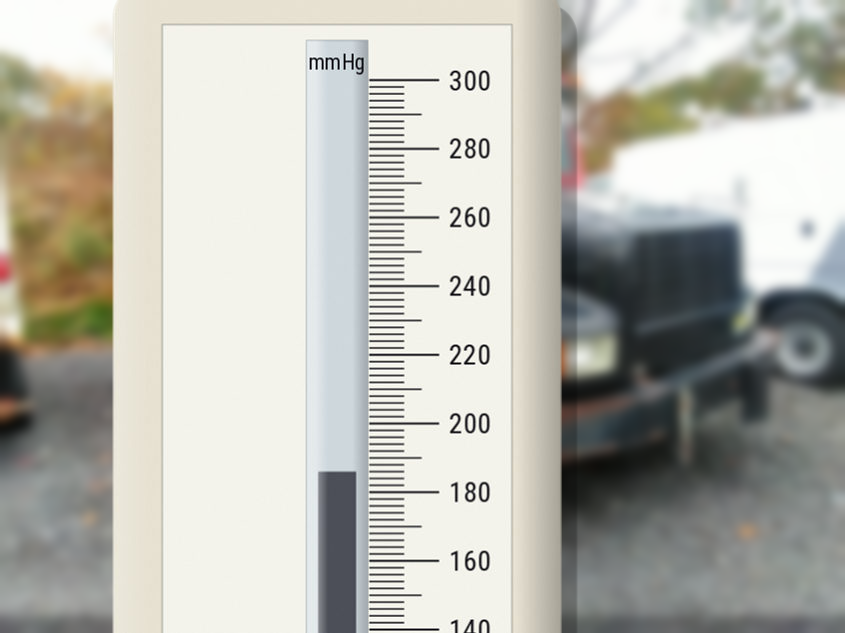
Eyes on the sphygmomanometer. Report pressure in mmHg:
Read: 186 mmHg
